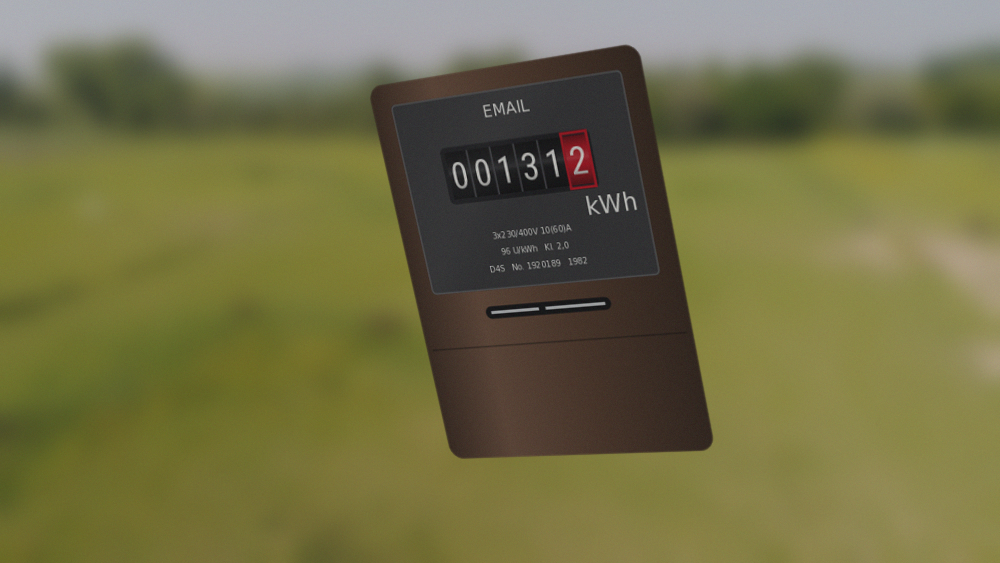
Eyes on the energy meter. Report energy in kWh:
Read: 131.2 kWh
